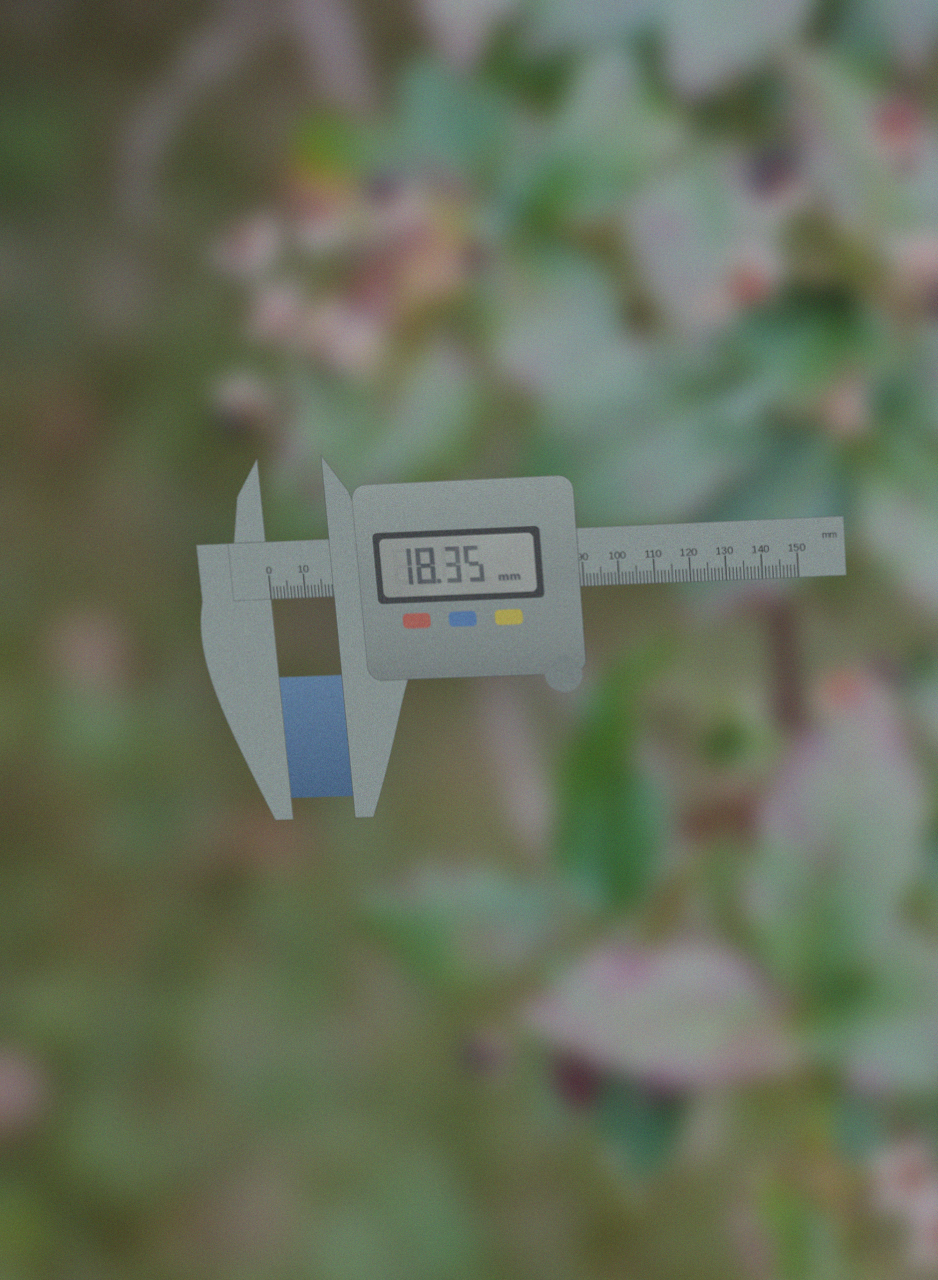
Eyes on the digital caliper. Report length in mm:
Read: 18.35 mm
